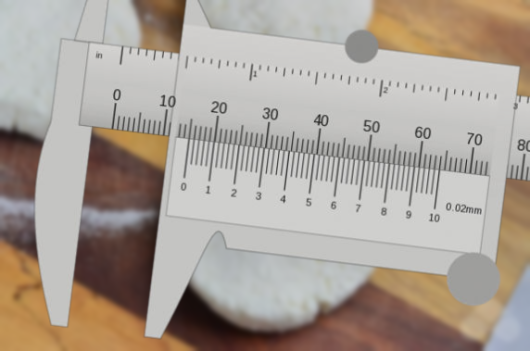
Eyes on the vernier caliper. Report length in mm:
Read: 15.0 mm
